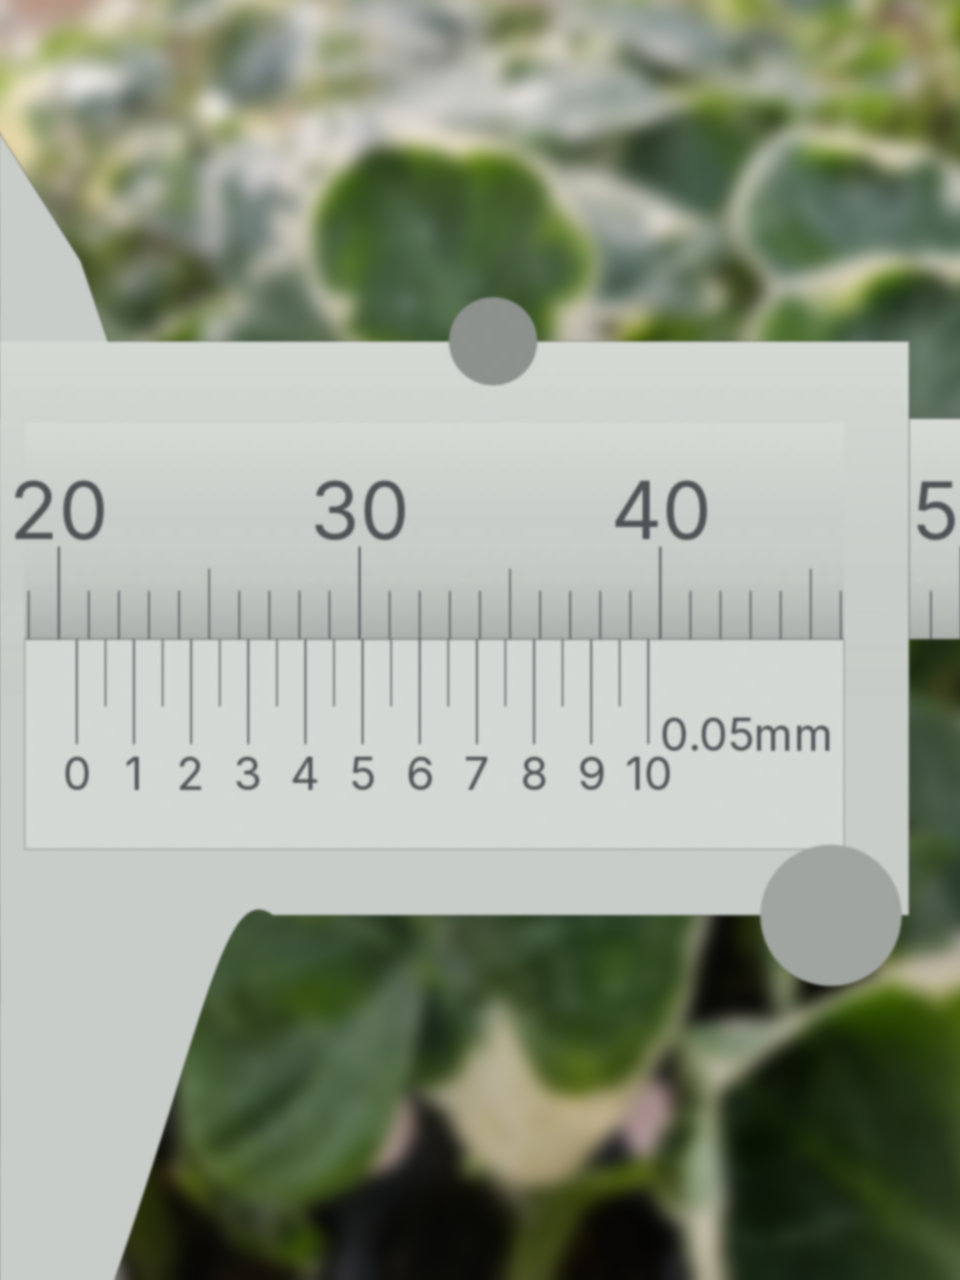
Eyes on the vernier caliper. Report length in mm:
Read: 20.6 mm
